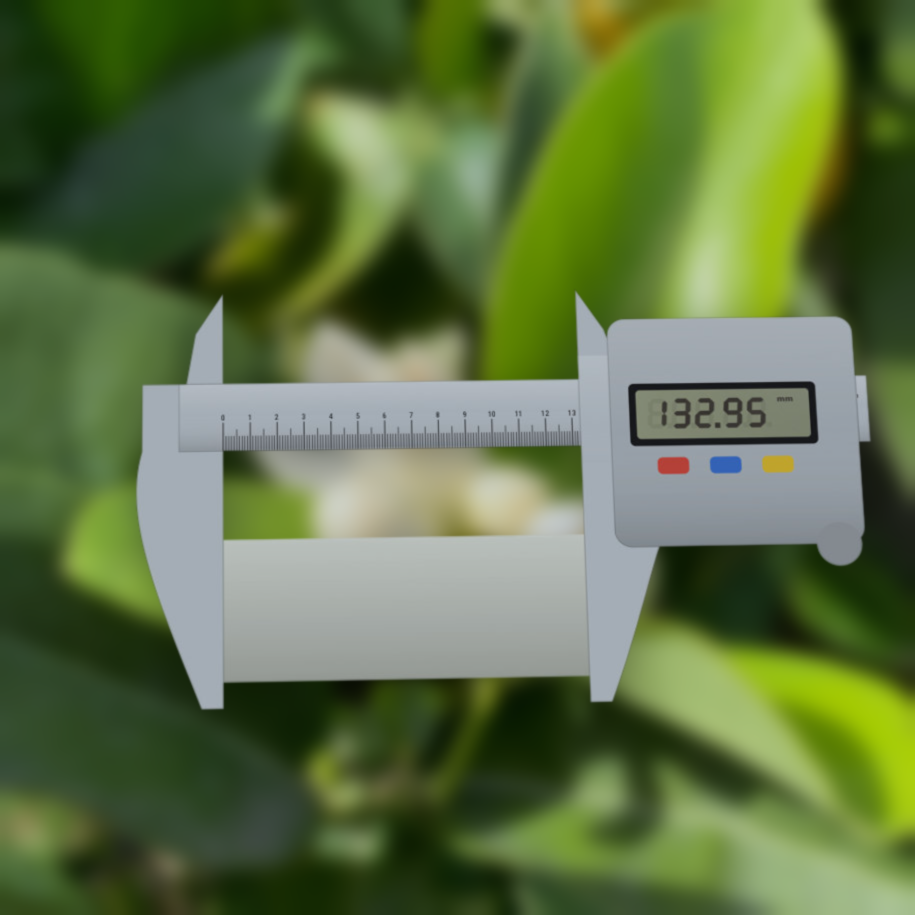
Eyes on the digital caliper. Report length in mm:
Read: 132.95 mm
